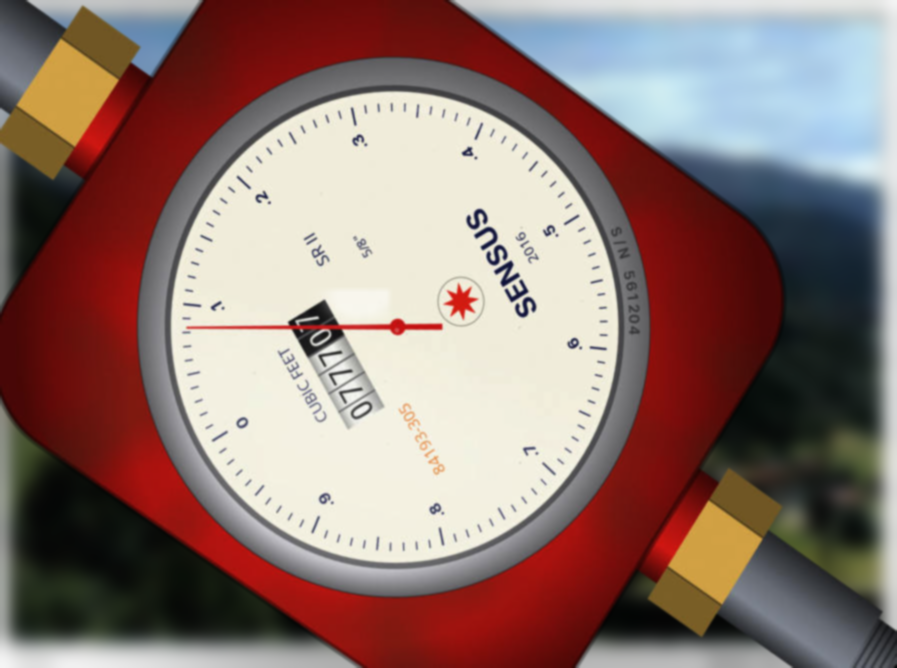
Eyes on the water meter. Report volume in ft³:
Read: 77707.08 ft³
